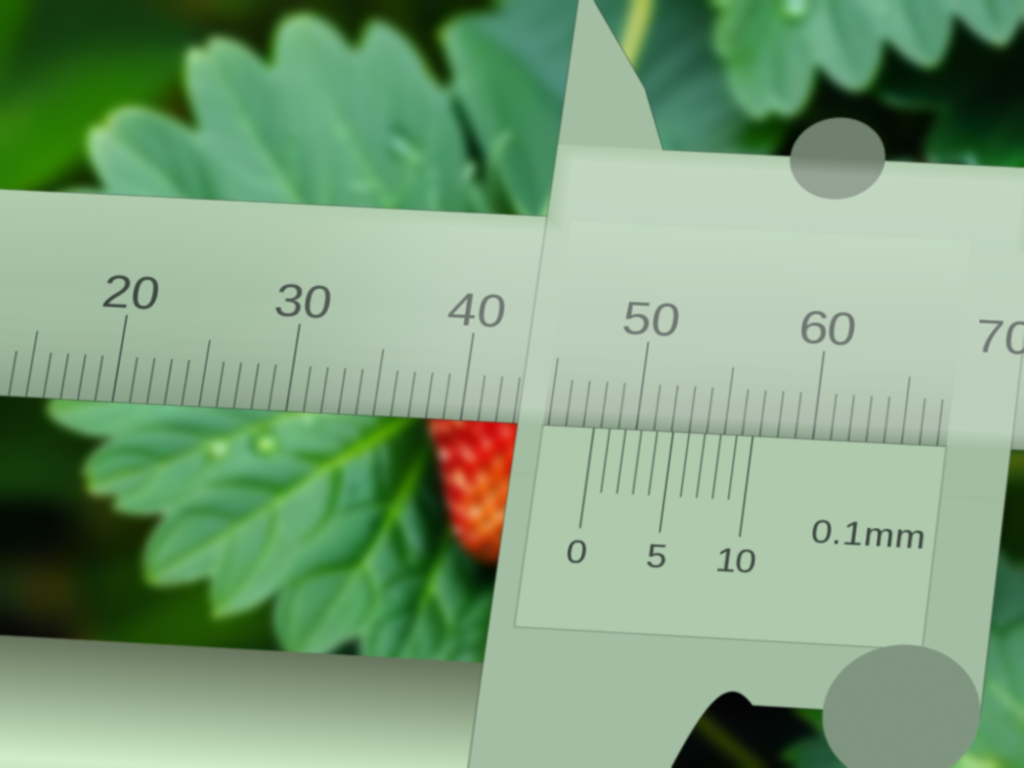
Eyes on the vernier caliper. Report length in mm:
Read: 47.6 mm
